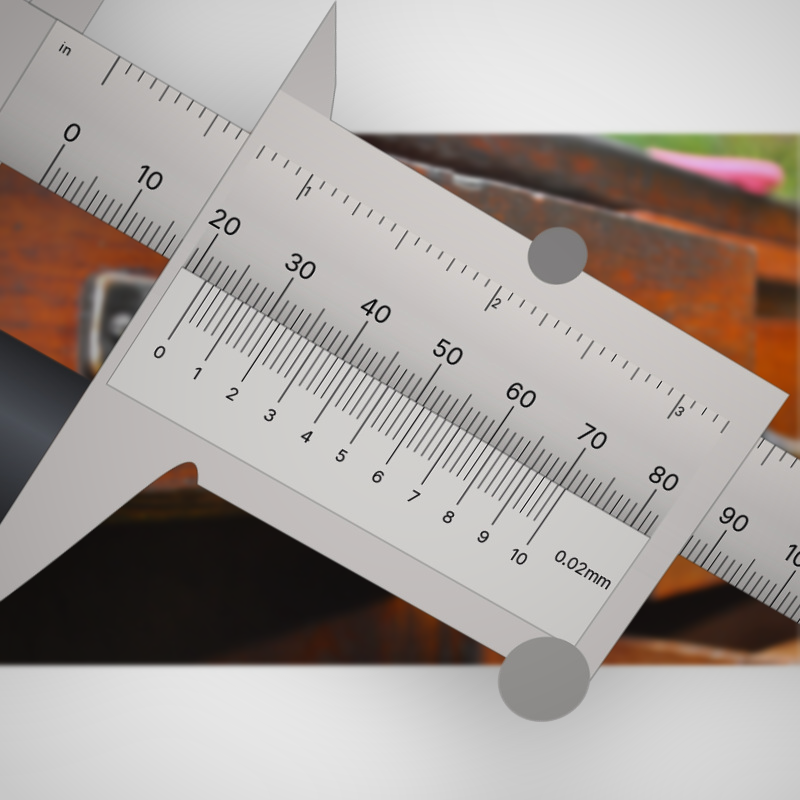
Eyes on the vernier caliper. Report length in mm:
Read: 21.8 mm
